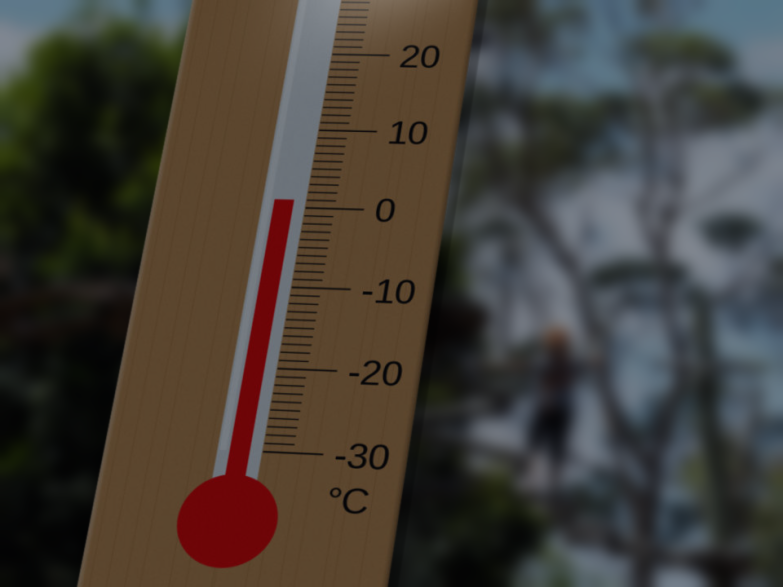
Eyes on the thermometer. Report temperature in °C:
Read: 1 °C
